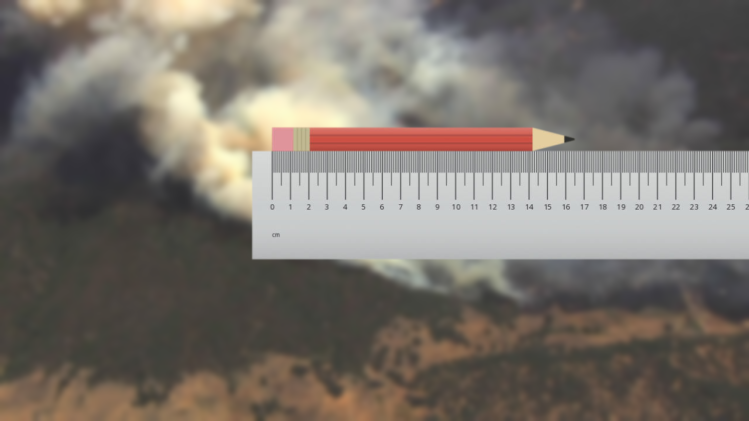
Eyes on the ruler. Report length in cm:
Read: 16.5 cm
